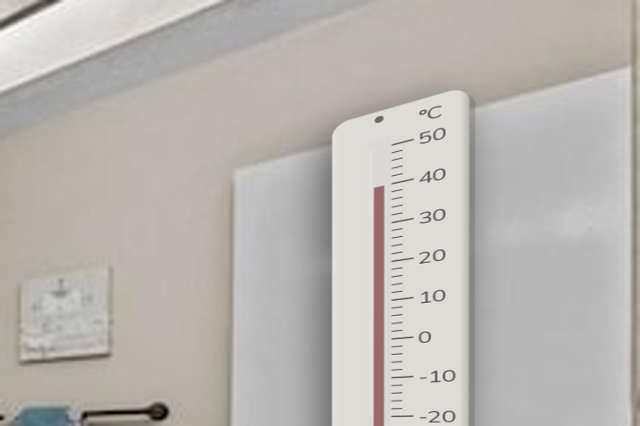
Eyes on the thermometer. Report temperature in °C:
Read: 40 °C
